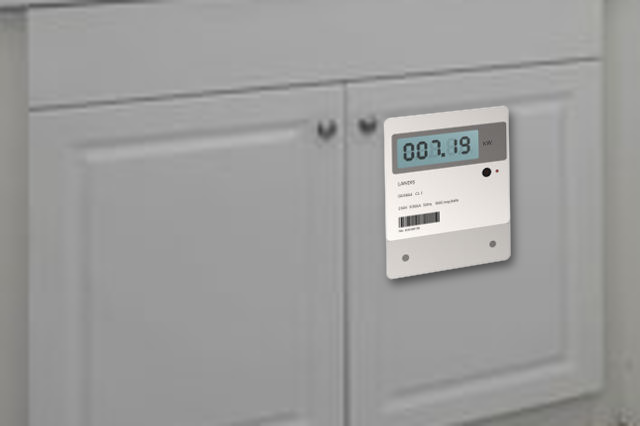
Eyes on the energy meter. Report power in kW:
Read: 7.19 kW
